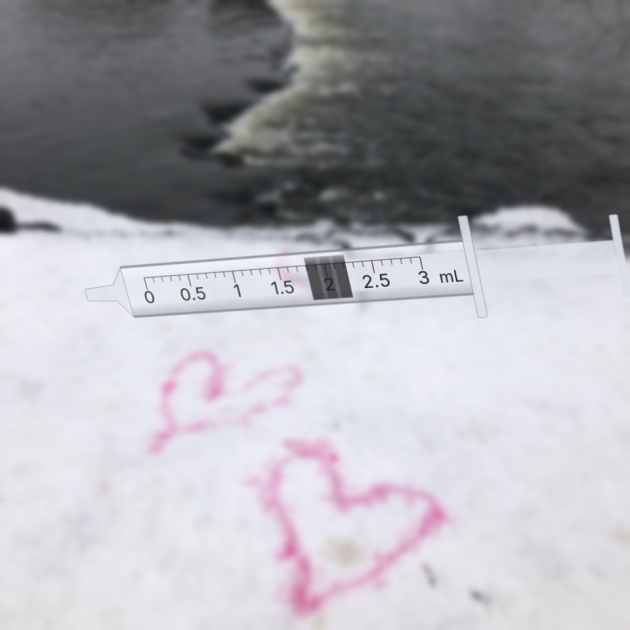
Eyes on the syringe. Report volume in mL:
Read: 1.8 mL
